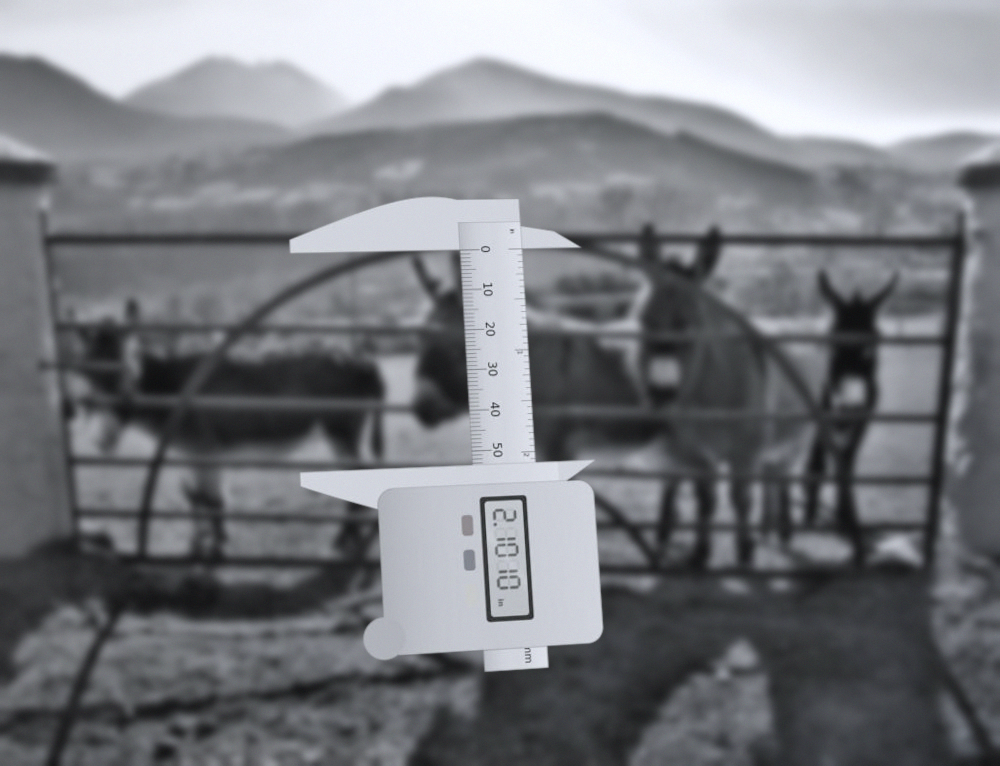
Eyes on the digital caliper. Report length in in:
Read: 2.1010 in
